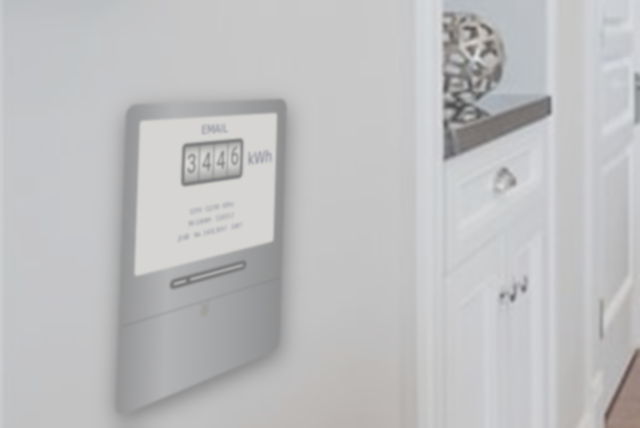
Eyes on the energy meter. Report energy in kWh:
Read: 3446 kWh
